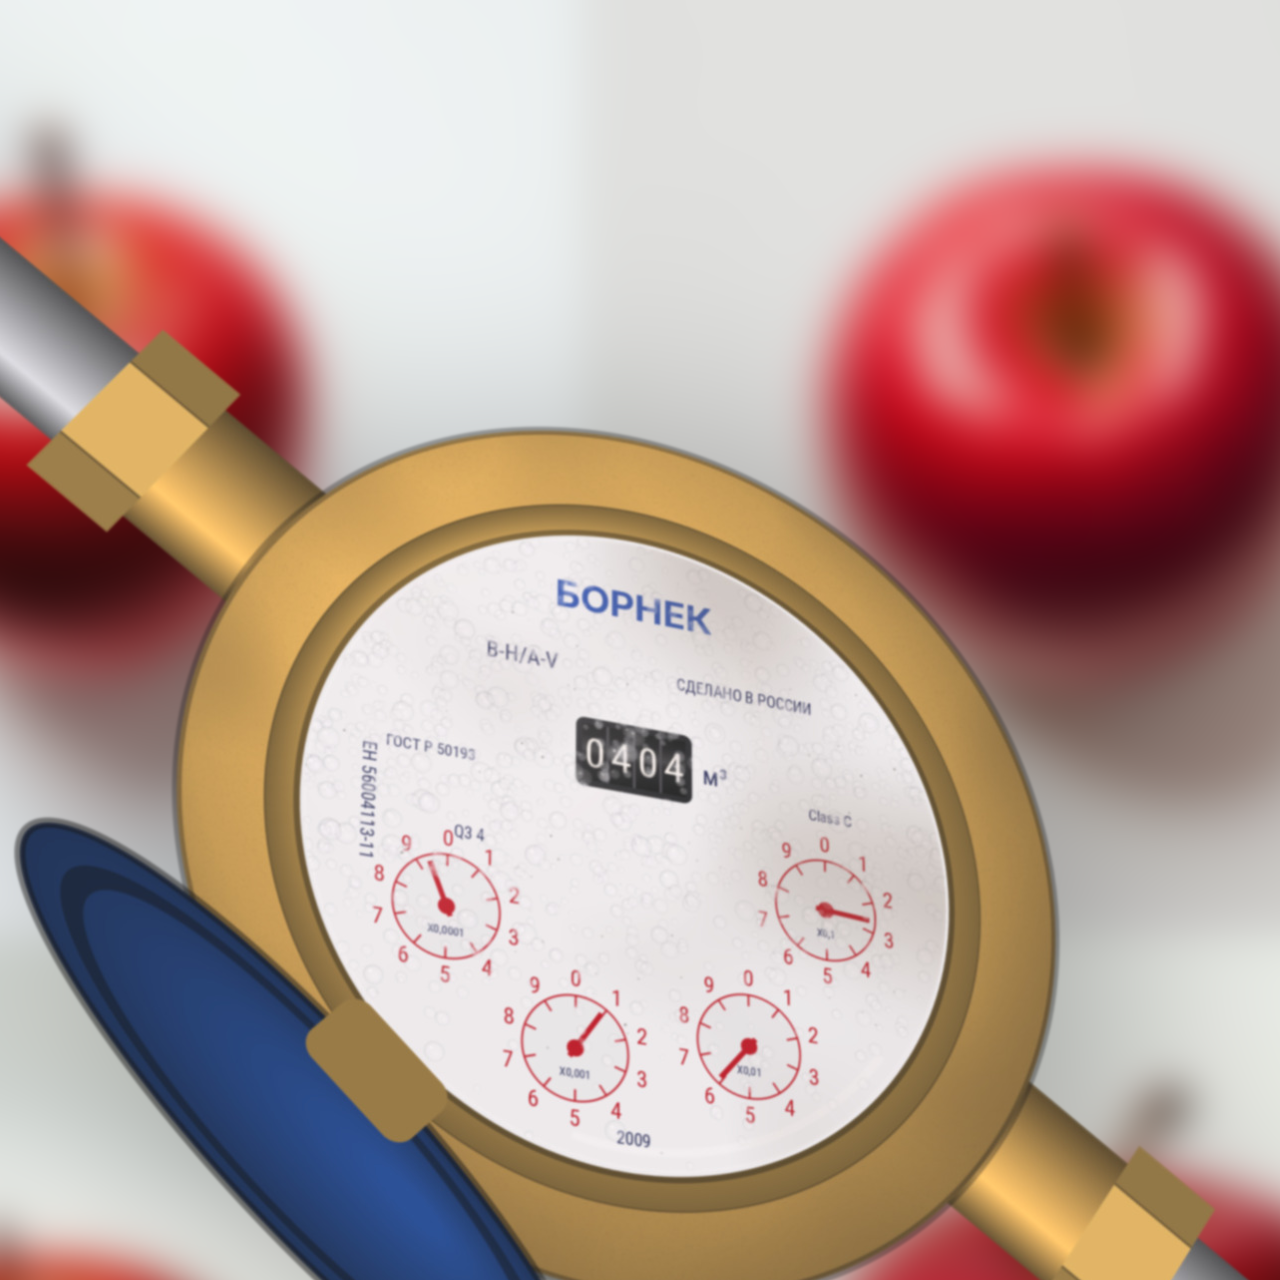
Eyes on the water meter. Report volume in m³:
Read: 404.2609 m³
